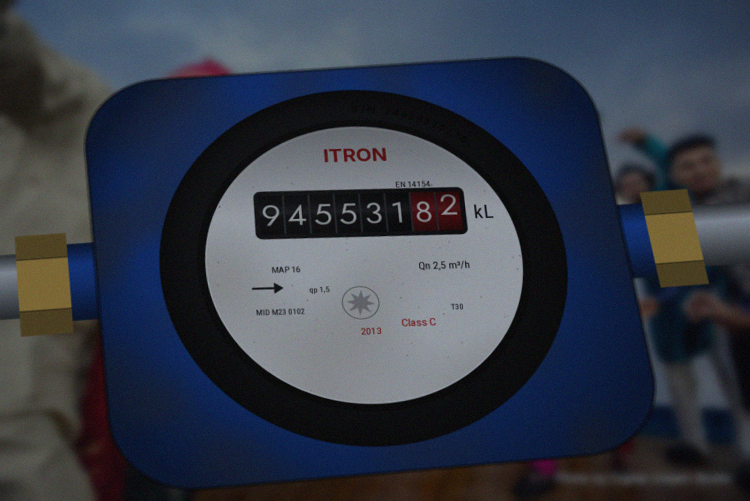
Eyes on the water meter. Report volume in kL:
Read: 945531.82 kL
